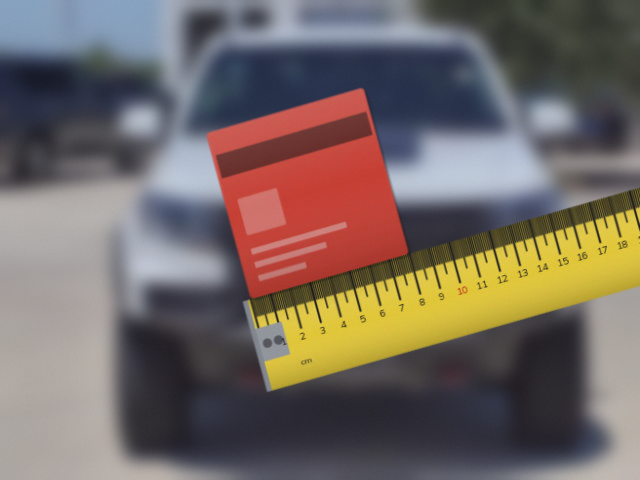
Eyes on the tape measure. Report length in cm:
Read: 8 cm
